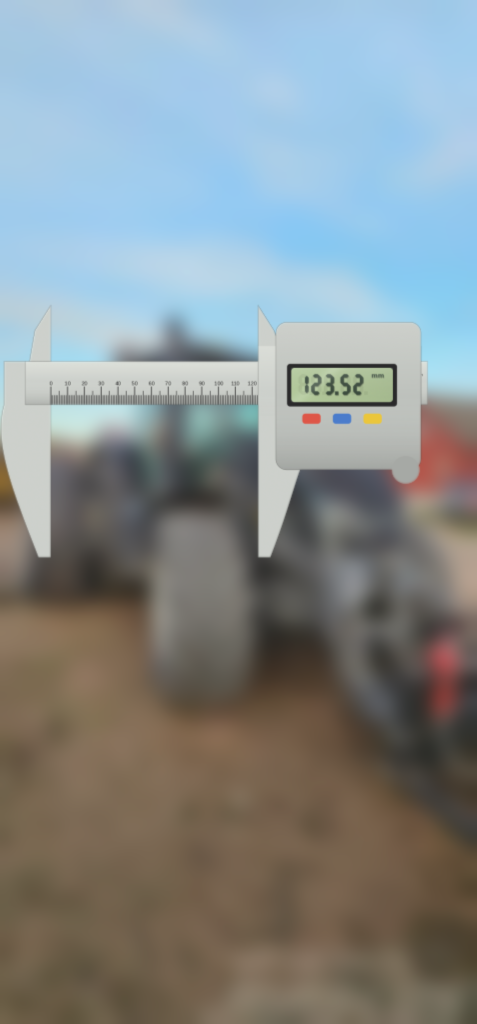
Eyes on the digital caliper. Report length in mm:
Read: 123.52 mm
